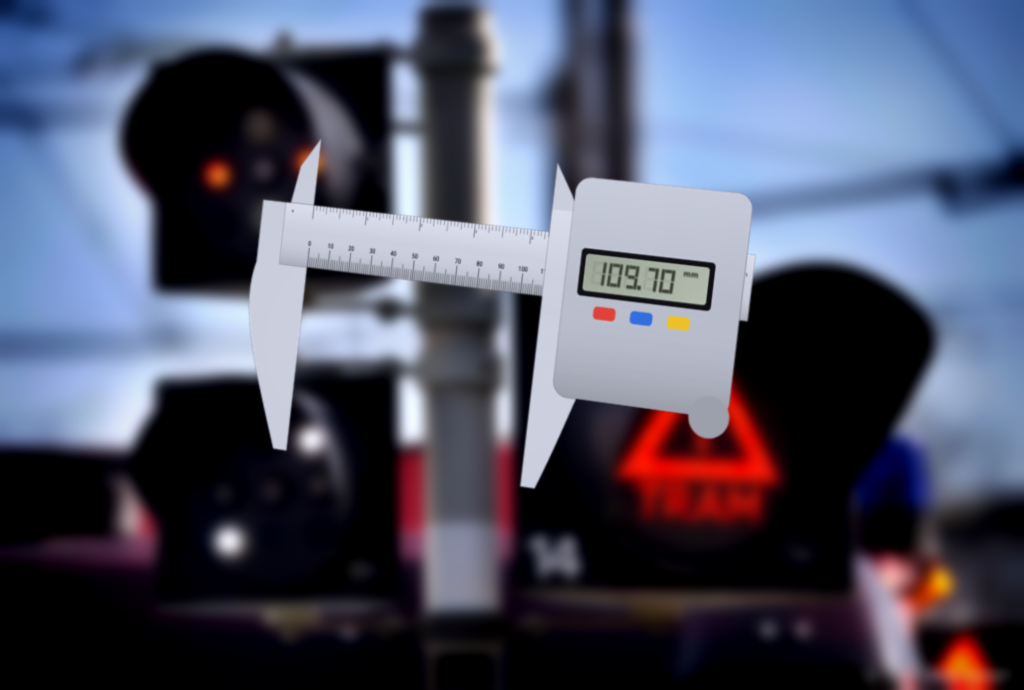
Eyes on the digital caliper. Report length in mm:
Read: 109.70 mm
